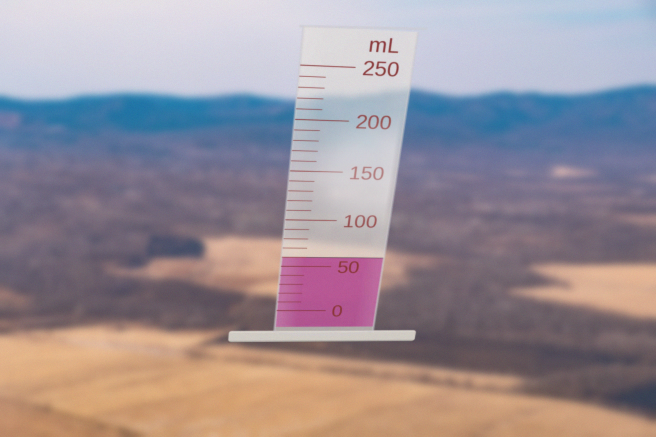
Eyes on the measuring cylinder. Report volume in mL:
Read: 60 mL
